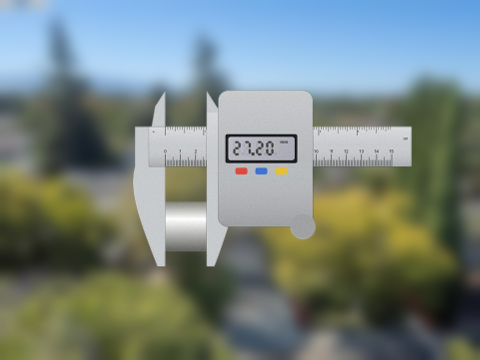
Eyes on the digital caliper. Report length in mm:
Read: 27.20 mm
